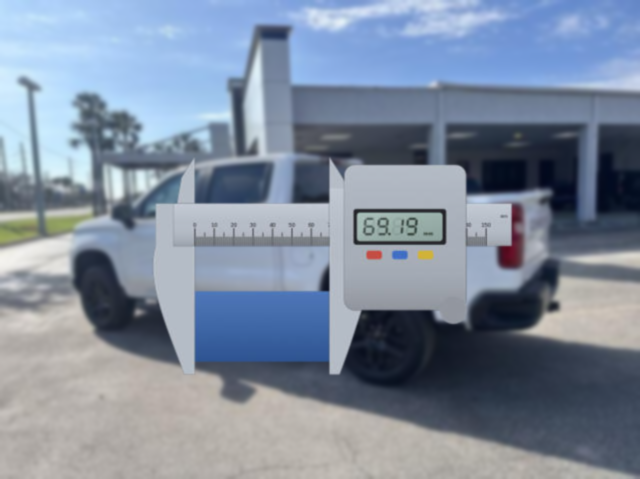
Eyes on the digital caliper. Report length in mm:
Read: 69.19 mm
